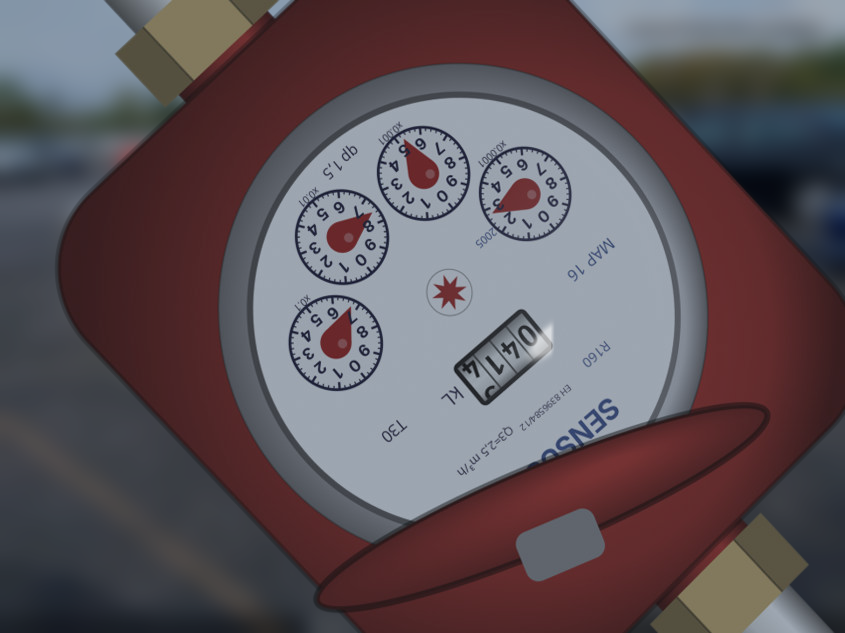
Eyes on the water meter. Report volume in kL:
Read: 413.6752 kL
